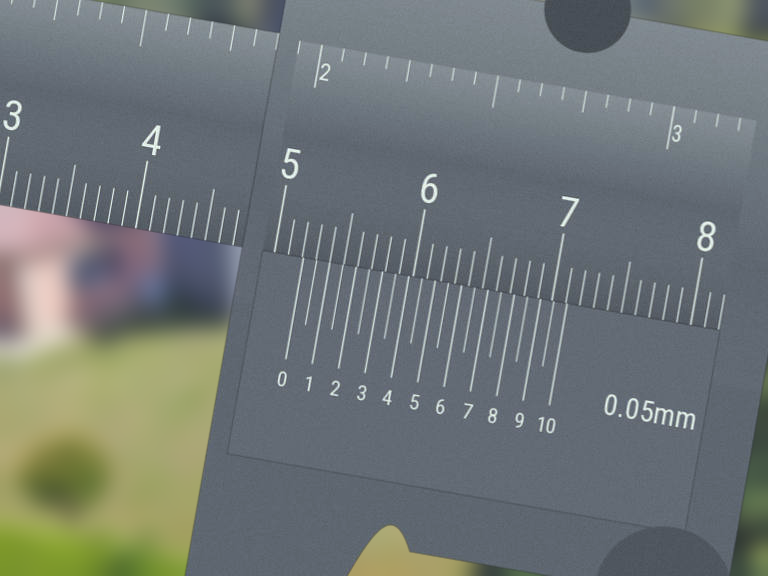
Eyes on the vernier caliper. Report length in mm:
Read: 52.1 mm
